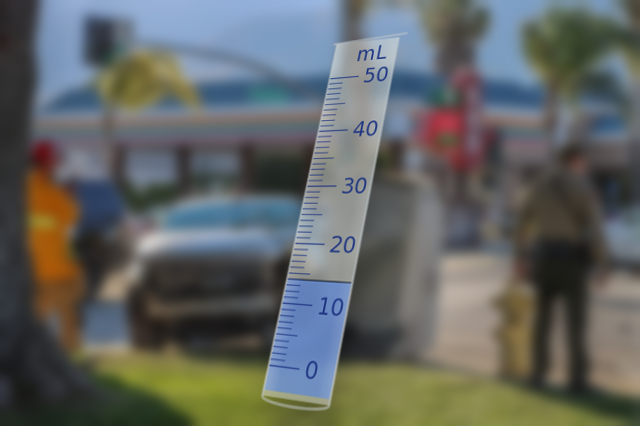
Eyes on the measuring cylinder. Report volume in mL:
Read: 14 mL
